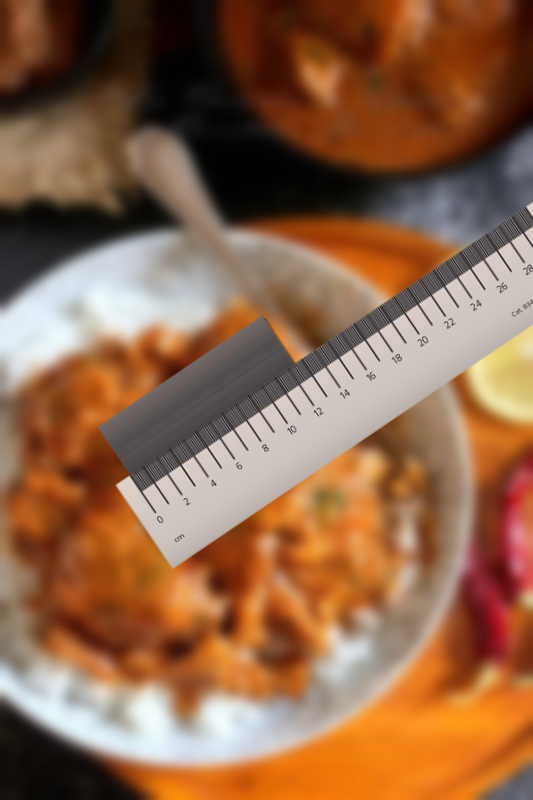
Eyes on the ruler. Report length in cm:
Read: 12.5 cm
